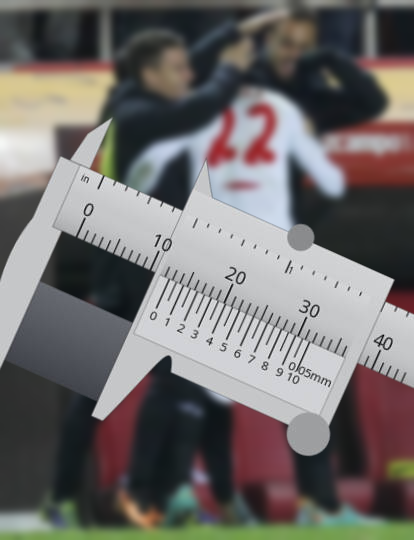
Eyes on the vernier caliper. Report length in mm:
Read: 12.6 mm
